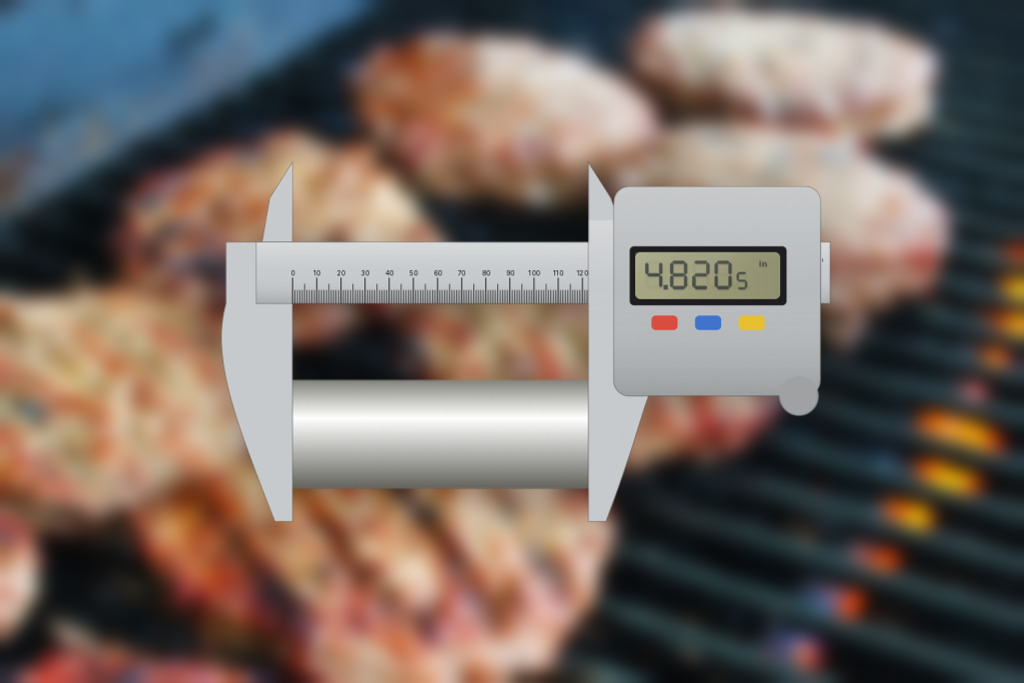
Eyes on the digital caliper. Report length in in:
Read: 4.8205 in
